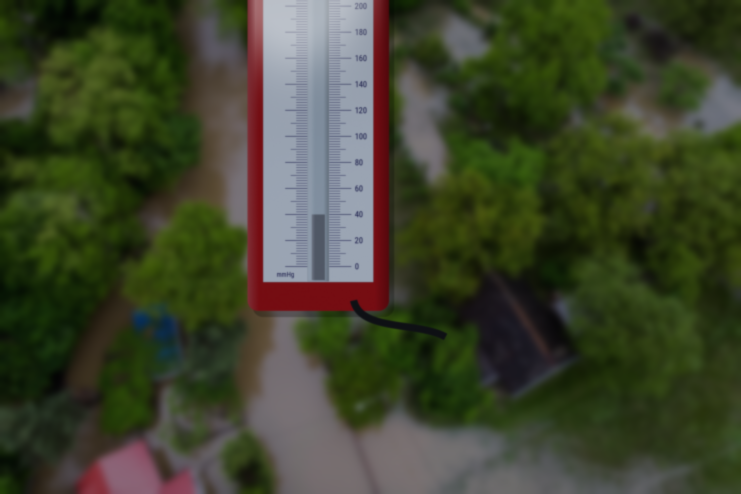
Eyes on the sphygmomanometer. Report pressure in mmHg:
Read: 40 mmHg
